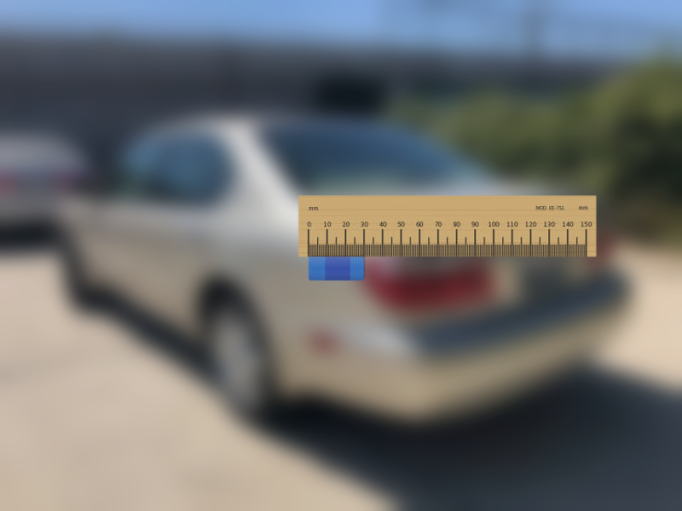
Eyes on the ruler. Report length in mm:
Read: 30 mm
